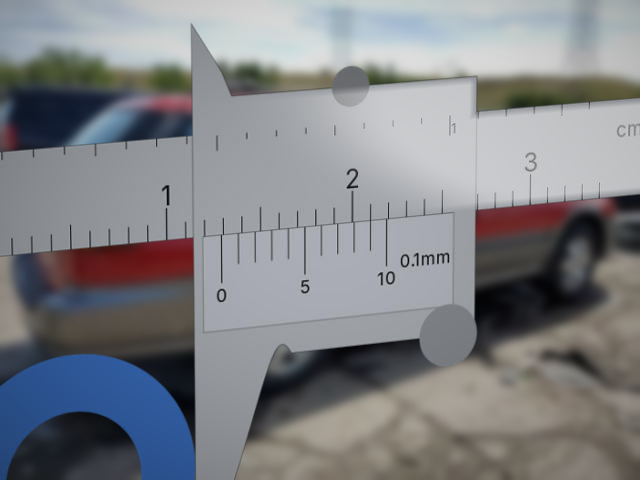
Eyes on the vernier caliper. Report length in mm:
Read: 12.9 mm
